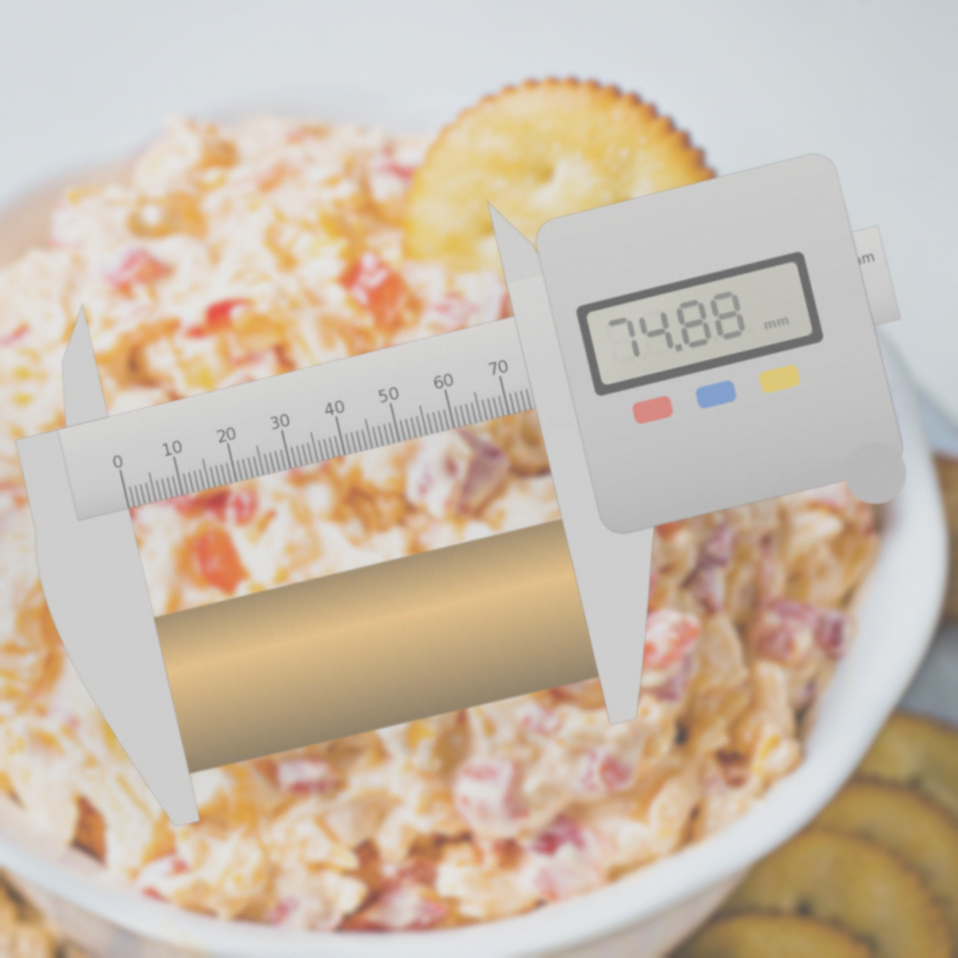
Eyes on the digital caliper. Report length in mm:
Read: 74.88 mm
